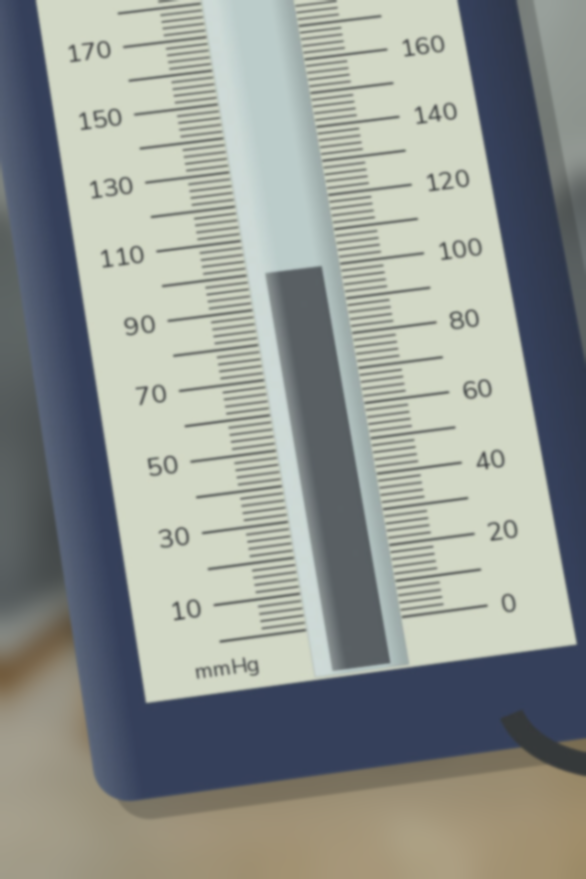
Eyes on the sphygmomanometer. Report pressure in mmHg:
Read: 100 mmHg
